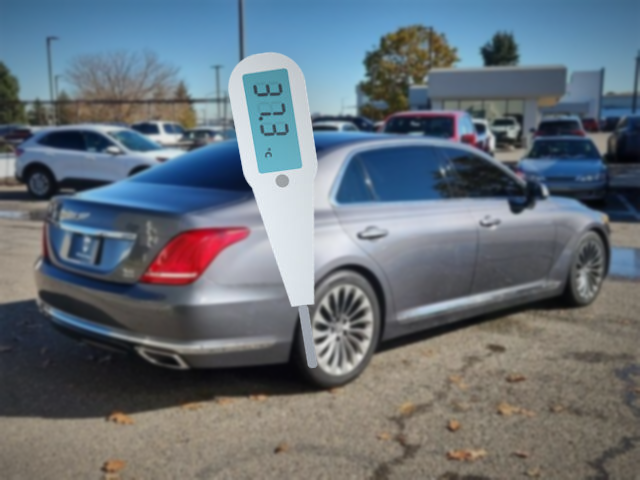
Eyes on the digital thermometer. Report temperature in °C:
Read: 37.3 °C
